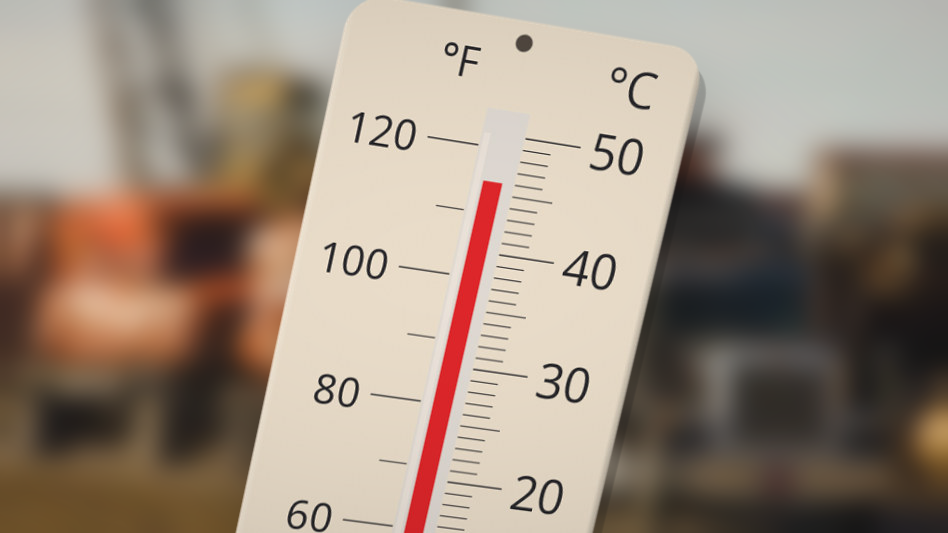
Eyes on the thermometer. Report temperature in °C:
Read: 46 °C
